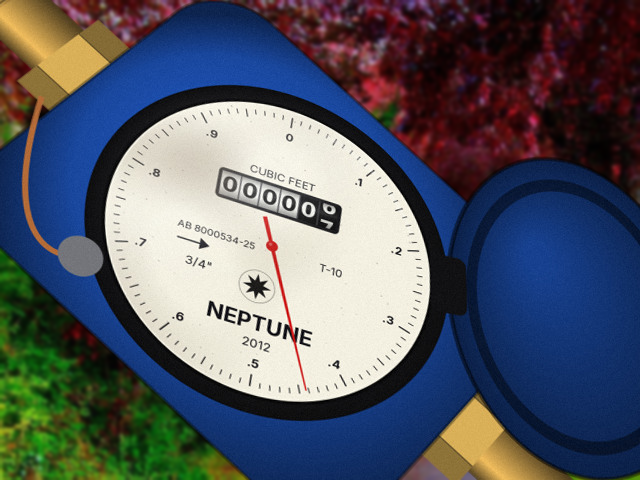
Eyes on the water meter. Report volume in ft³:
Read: 6.44 ft³
